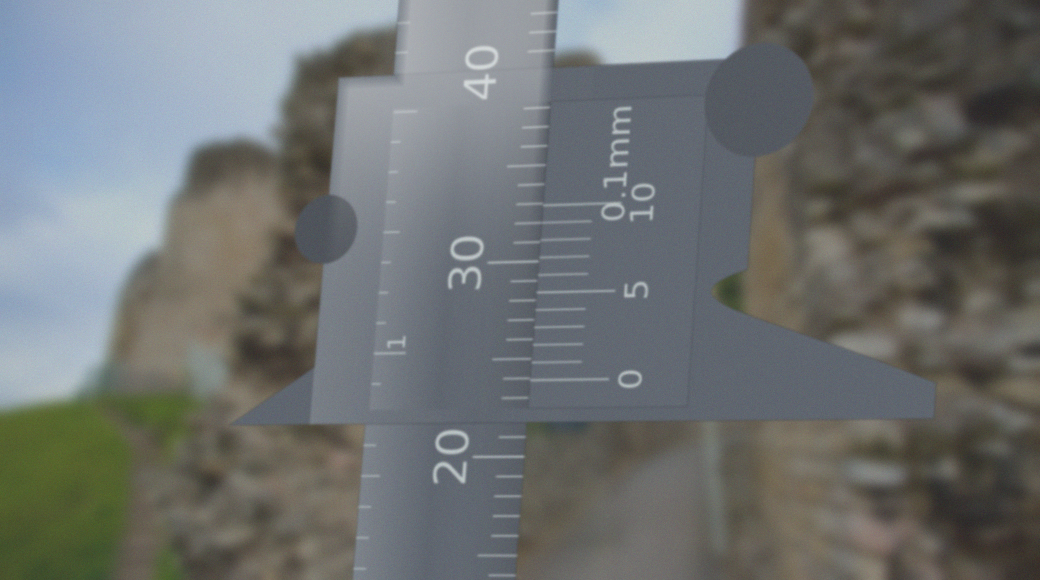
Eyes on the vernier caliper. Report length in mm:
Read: 23.9 mm
